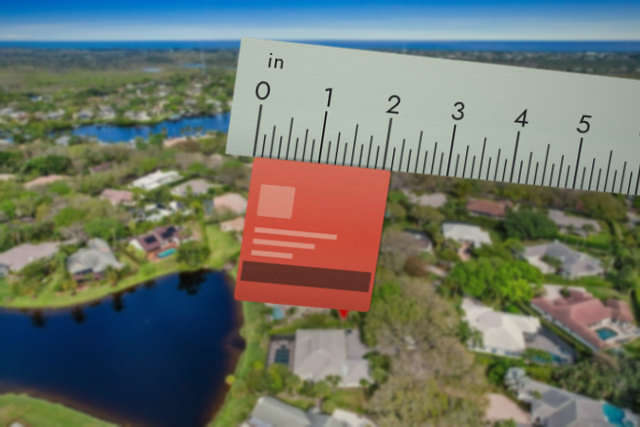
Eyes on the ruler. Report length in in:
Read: 2.125 in
